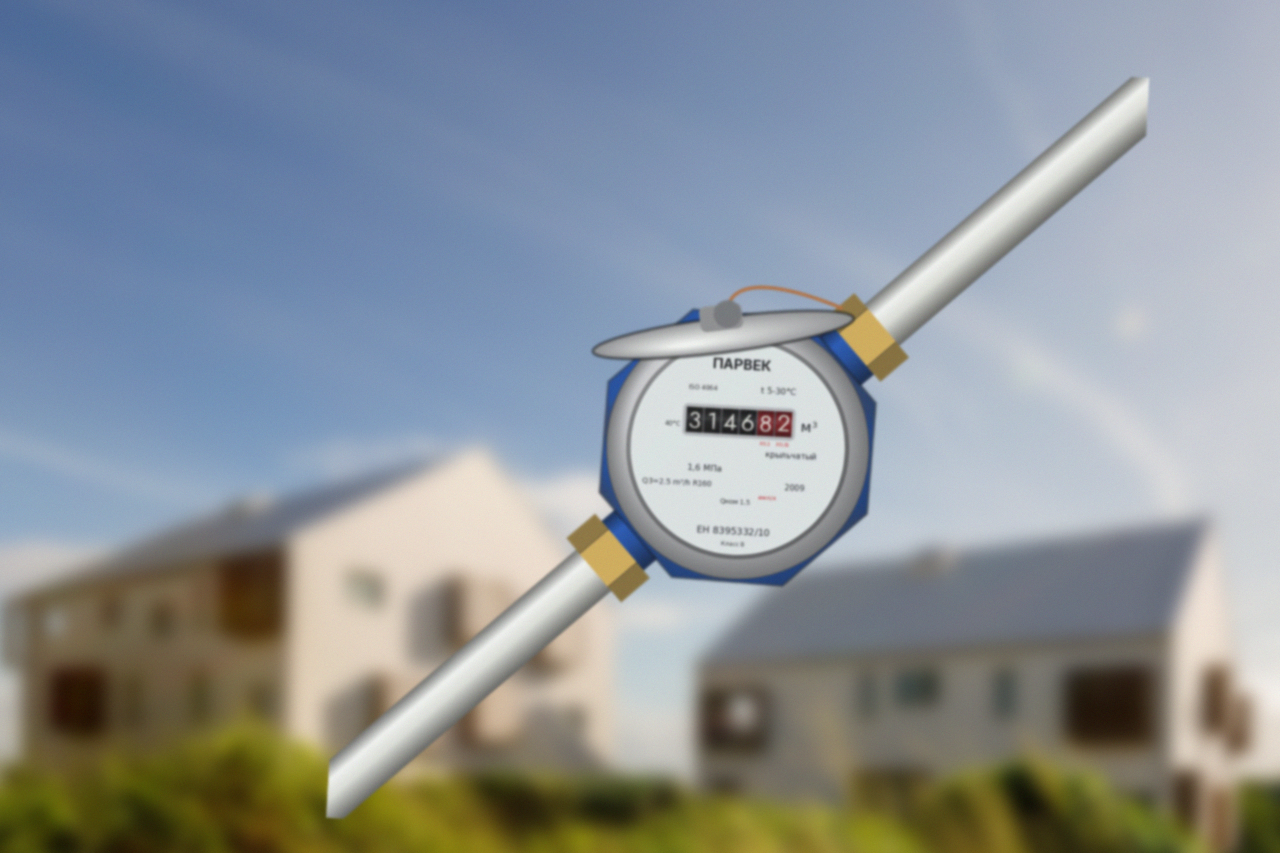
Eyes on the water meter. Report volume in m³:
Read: 3146.82 m³
